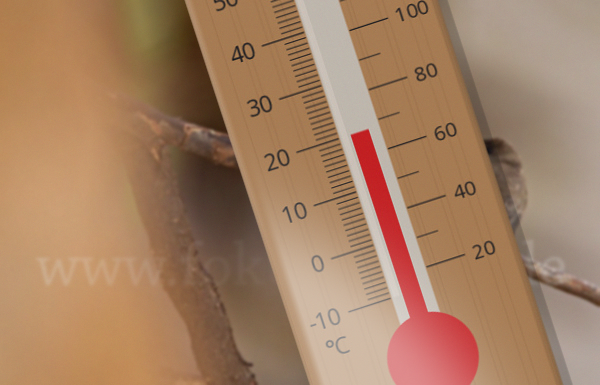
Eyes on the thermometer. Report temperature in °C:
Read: 20 °C
